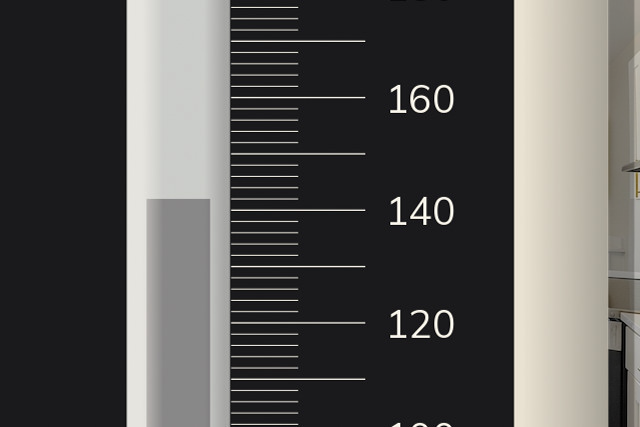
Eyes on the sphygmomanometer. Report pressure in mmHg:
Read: 142 mmHg
